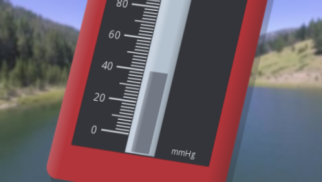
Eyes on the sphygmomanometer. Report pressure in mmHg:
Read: 40 mmHg
